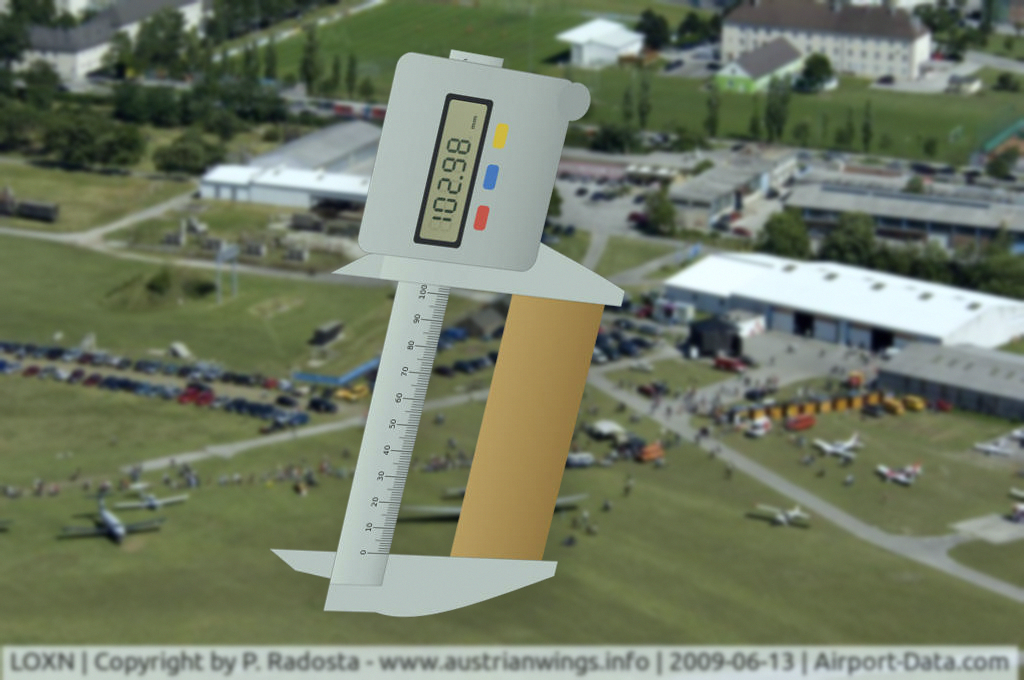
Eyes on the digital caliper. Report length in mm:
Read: 102.98 mm
